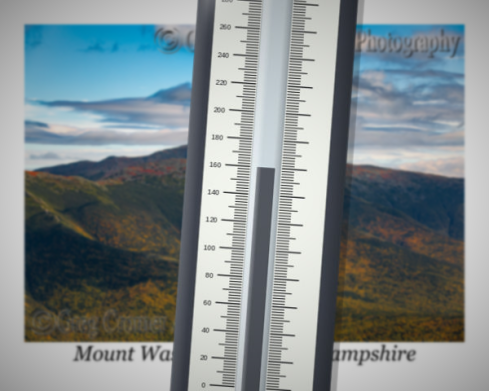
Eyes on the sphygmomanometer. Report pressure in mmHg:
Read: 160 mmHg
